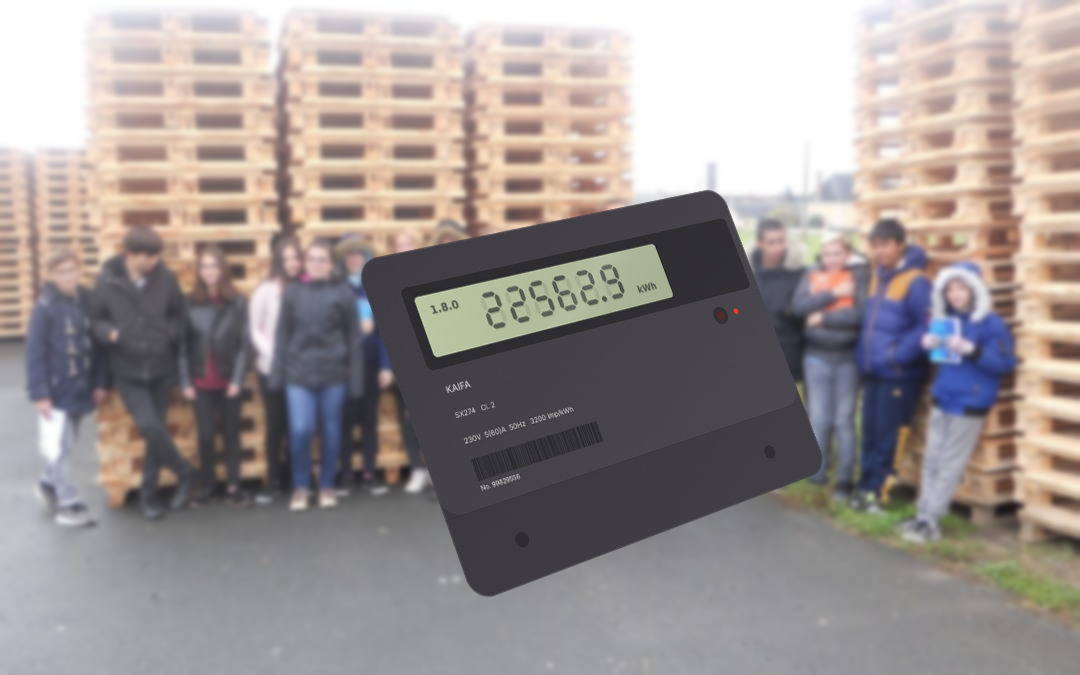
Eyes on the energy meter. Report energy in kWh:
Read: 22562.9 kWh
